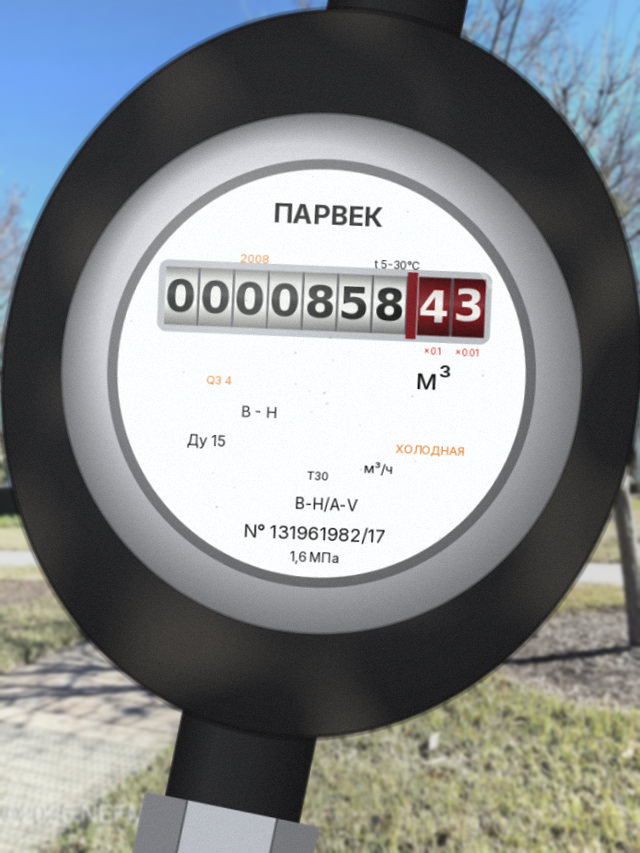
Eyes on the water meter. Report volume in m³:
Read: 858.43 m³
